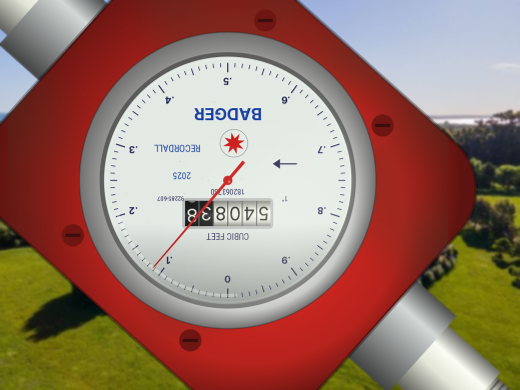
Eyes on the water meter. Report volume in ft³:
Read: 540838.11 ft³
